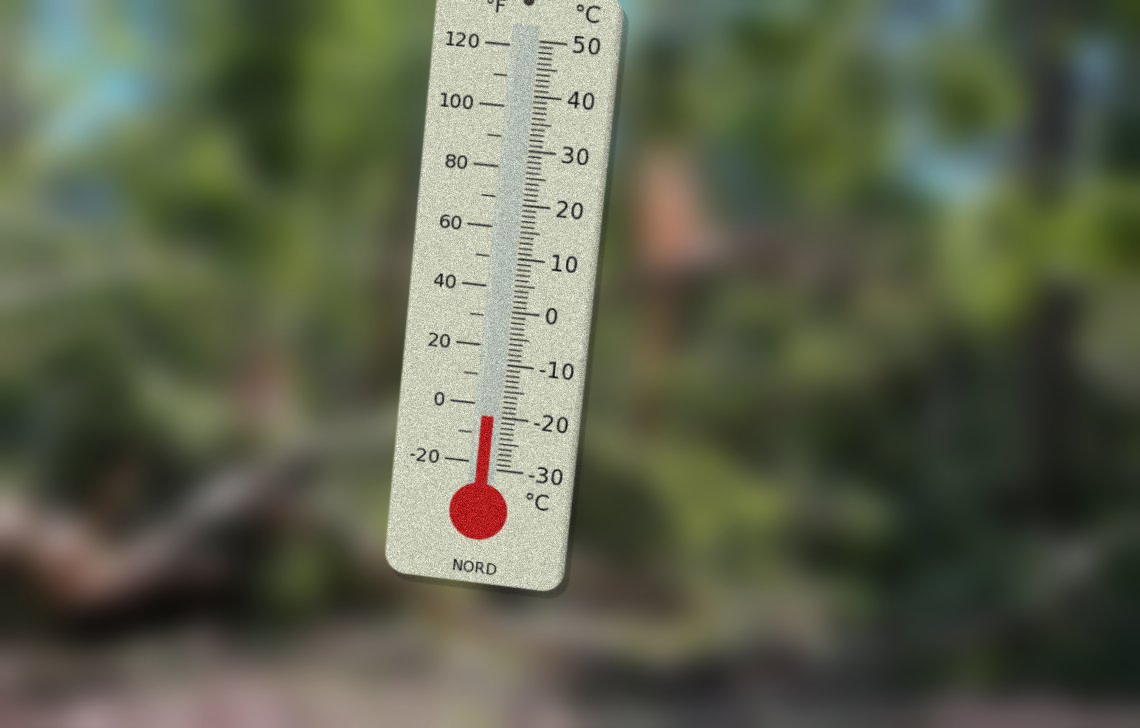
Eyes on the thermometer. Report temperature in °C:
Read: -20 °C
